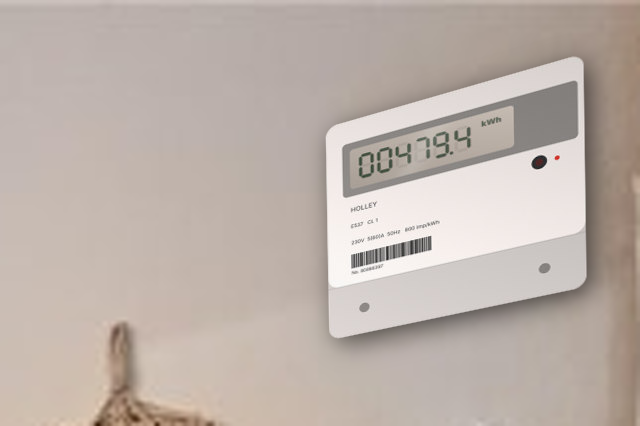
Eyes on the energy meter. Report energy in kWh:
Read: 479.4 kWh
